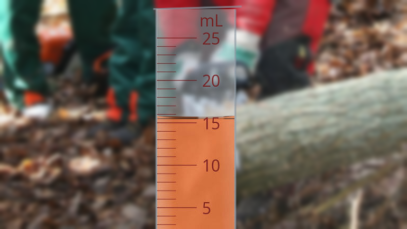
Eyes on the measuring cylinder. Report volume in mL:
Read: 15.5 mL
